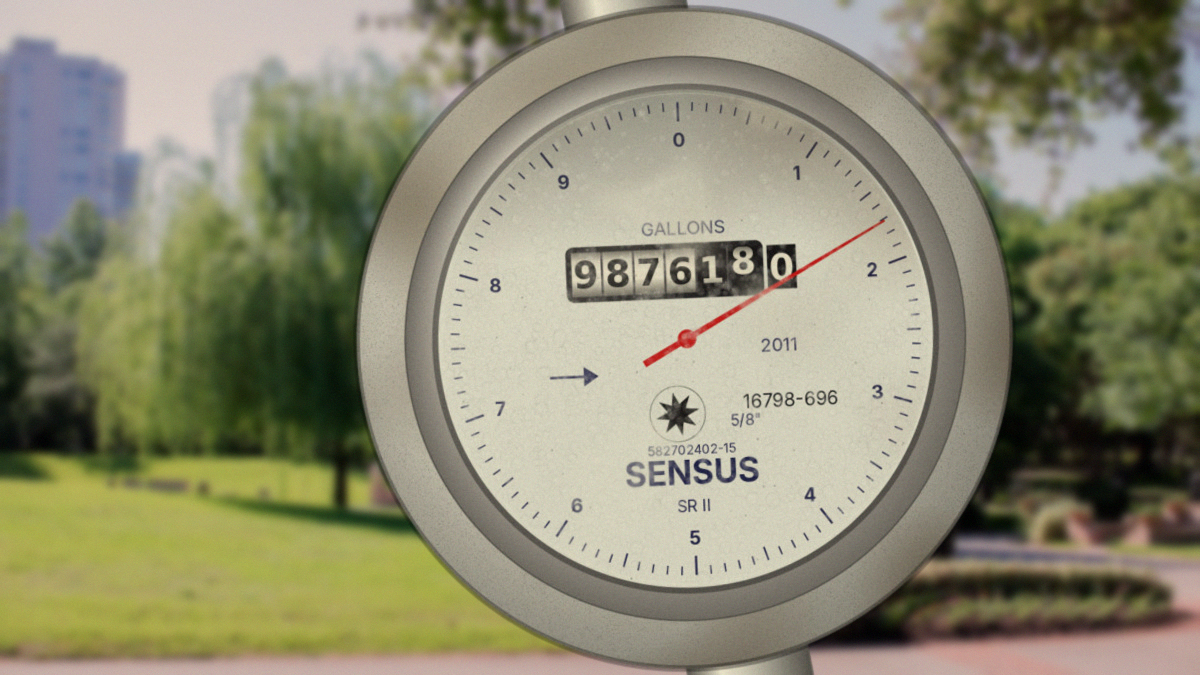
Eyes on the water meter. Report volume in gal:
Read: 9876181.7 gal
